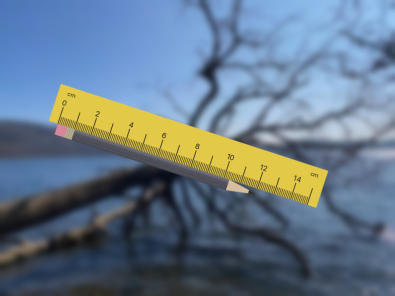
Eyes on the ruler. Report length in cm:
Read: 12 cm
